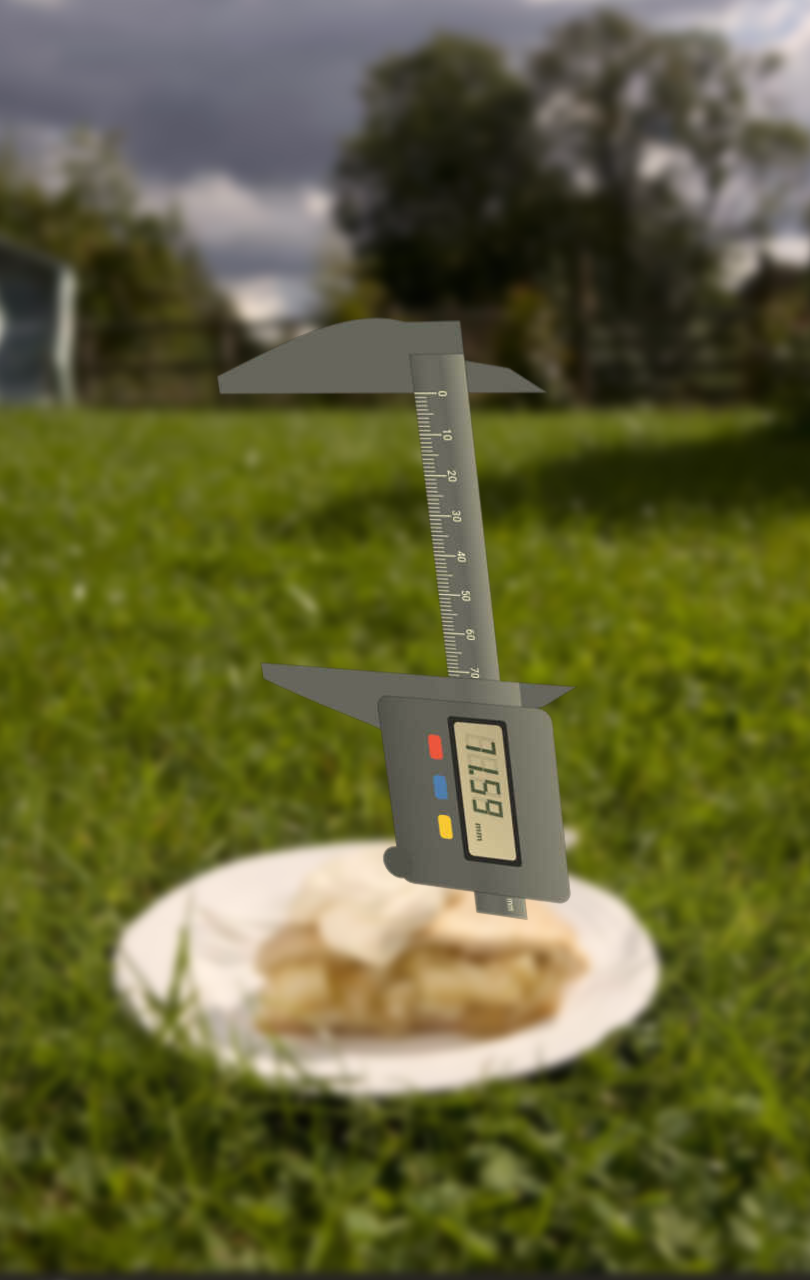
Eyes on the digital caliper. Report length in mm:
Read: 71.59 mm
